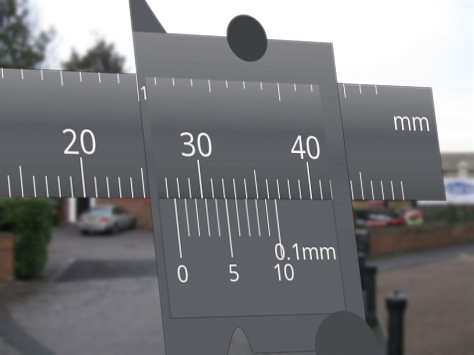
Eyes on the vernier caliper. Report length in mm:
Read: 27.6 mm
